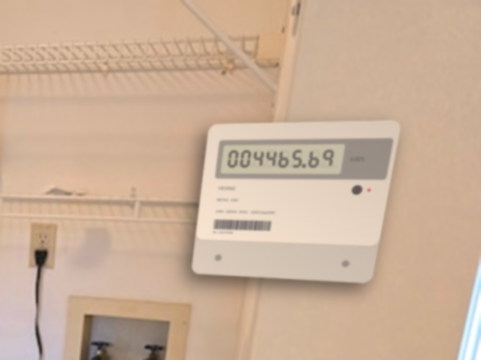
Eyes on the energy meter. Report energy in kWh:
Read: 4465.69 kWh
